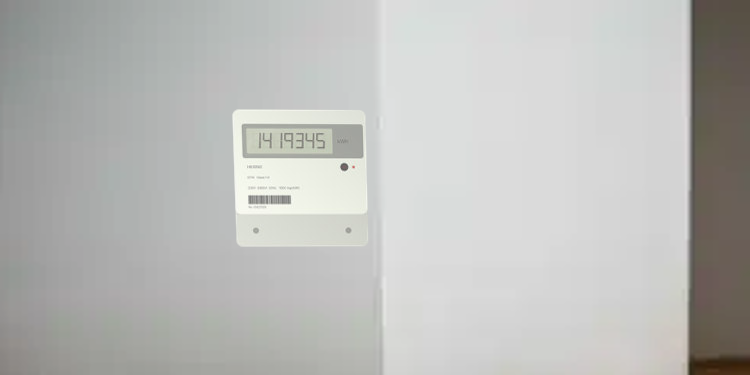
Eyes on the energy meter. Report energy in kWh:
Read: 1419345 kWh
